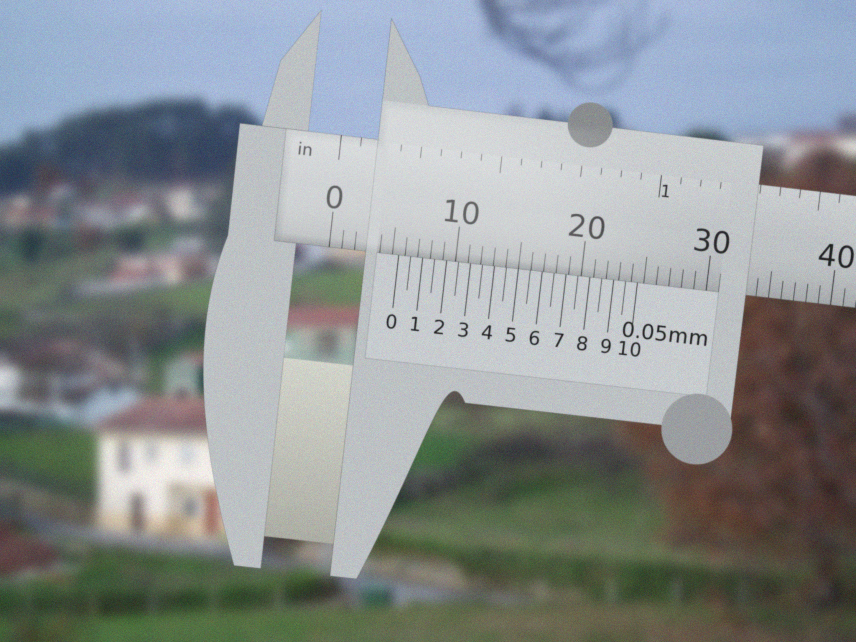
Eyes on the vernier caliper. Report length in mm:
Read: 5.5 mm
